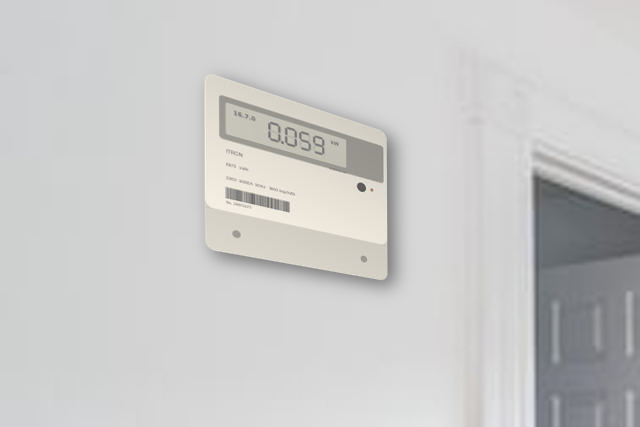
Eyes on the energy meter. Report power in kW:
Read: 0.059 kW
